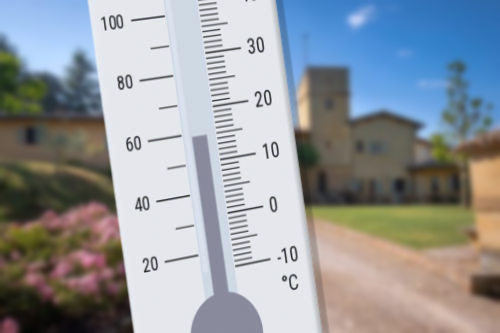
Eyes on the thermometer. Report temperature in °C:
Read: 15 °C
